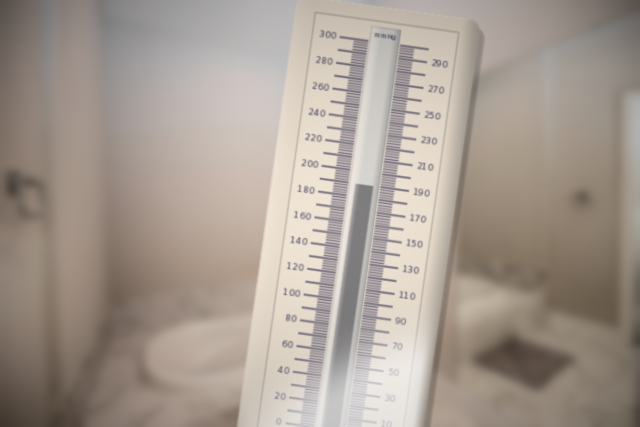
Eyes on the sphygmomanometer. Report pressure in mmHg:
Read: 190 mmHg
